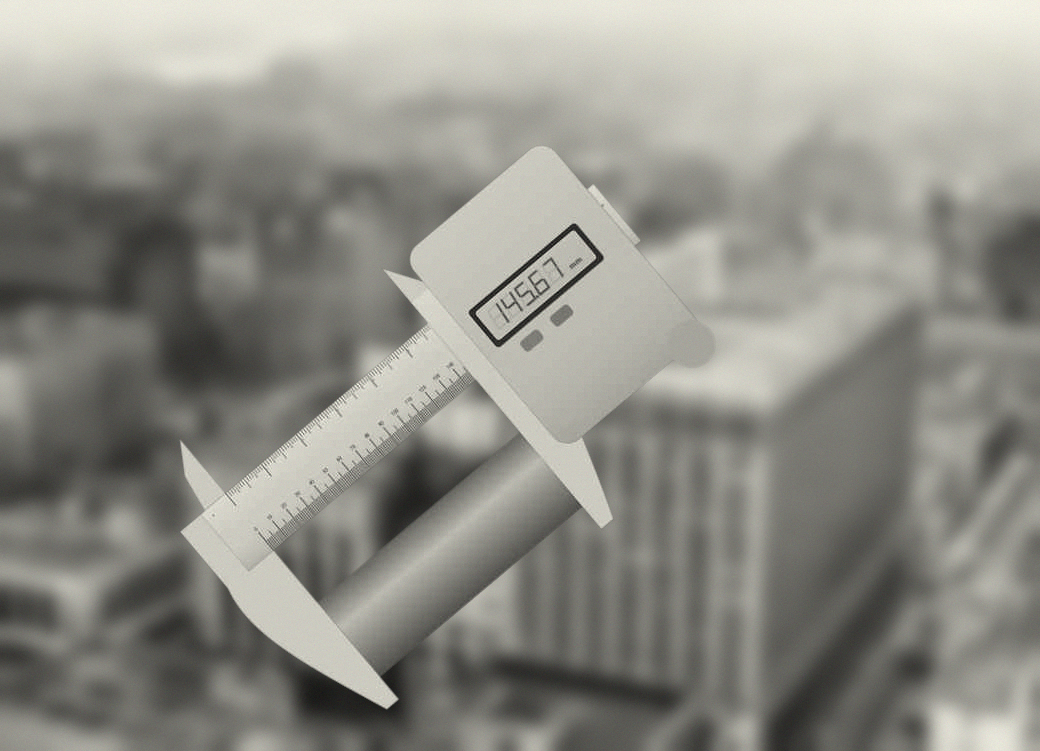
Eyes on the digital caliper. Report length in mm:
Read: 145.67 mm
